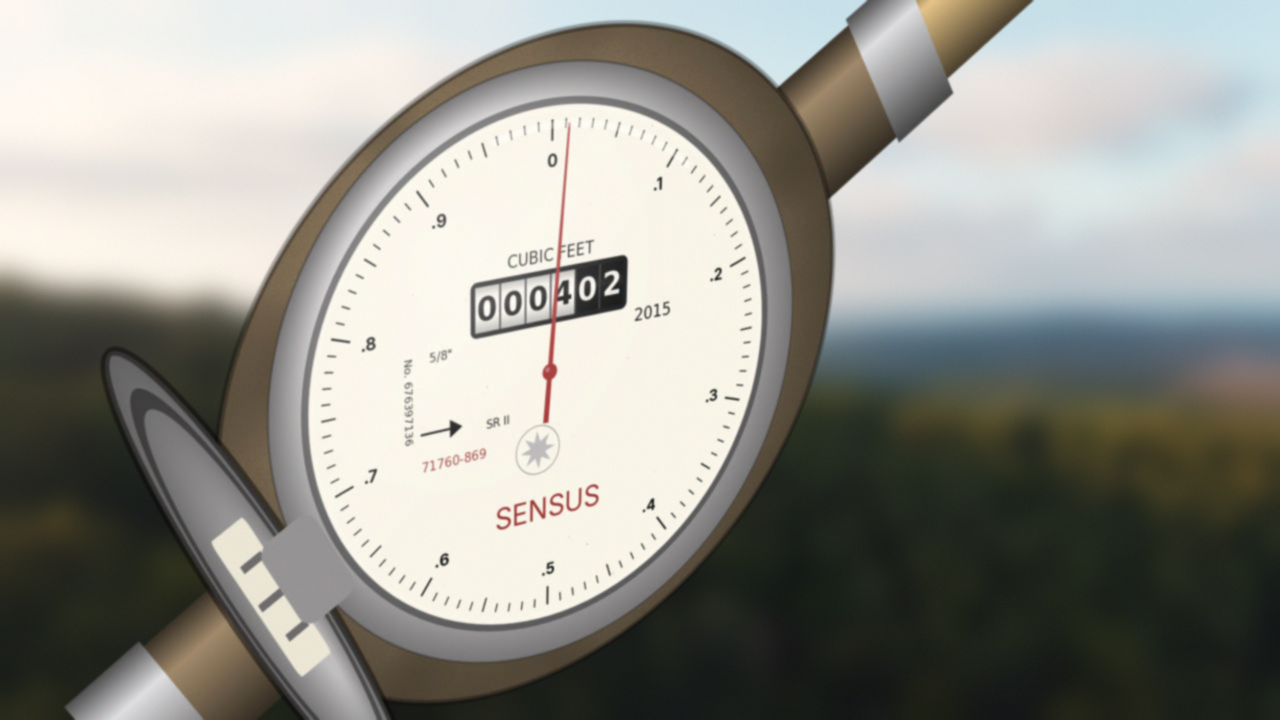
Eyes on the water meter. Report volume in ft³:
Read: 402.01 ft³
